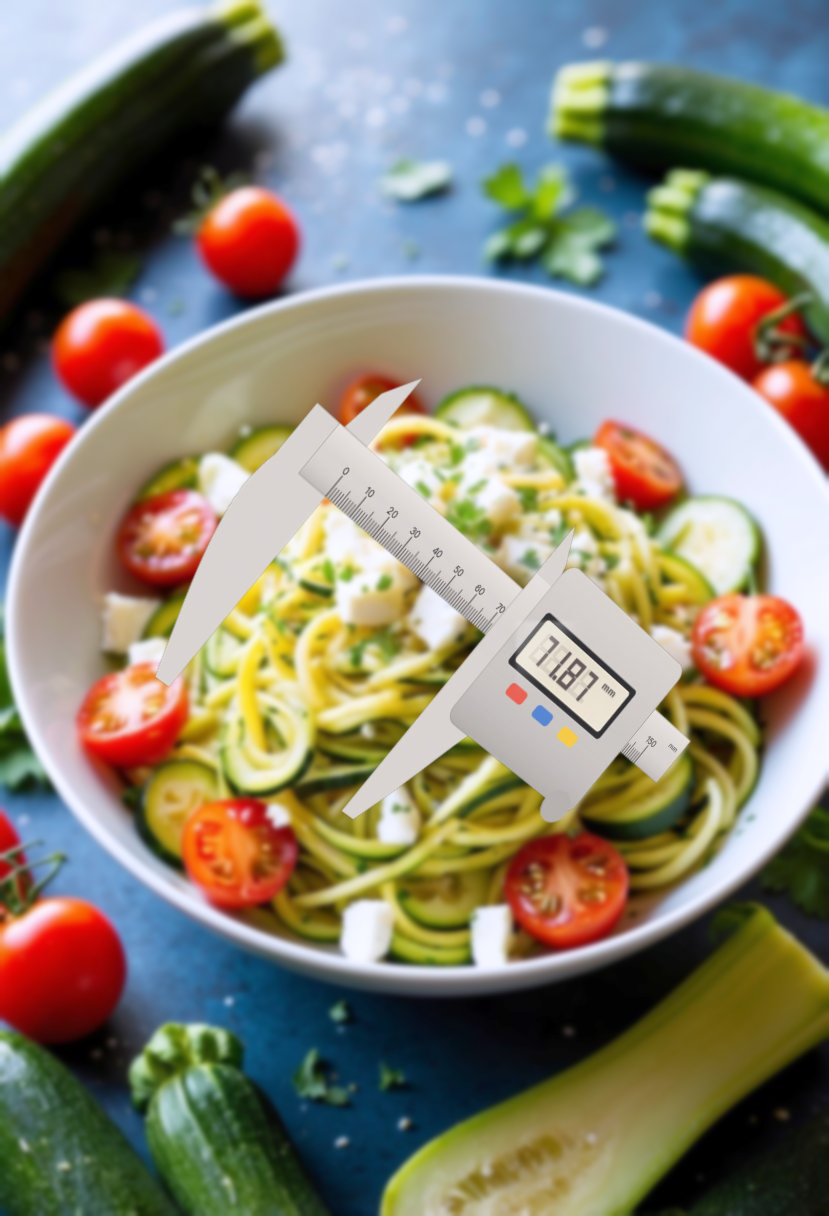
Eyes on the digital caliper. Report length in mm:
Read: 71.87 mm
